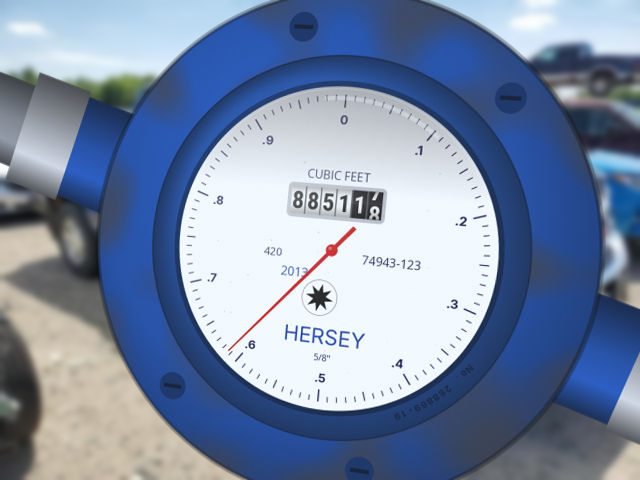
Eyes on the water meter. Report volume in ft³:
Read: 885117.61 ft³
